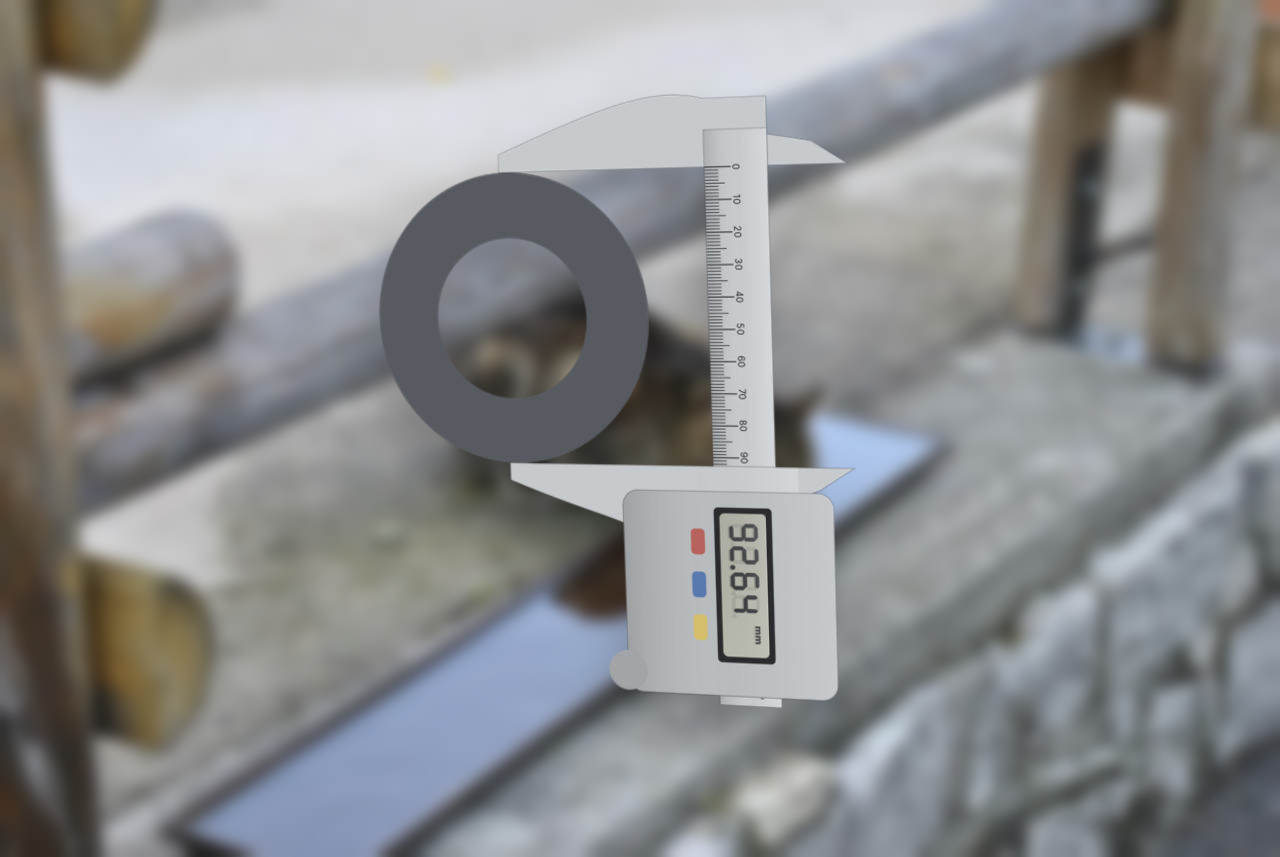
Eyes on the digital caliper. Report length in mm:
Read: 92.64 mm
